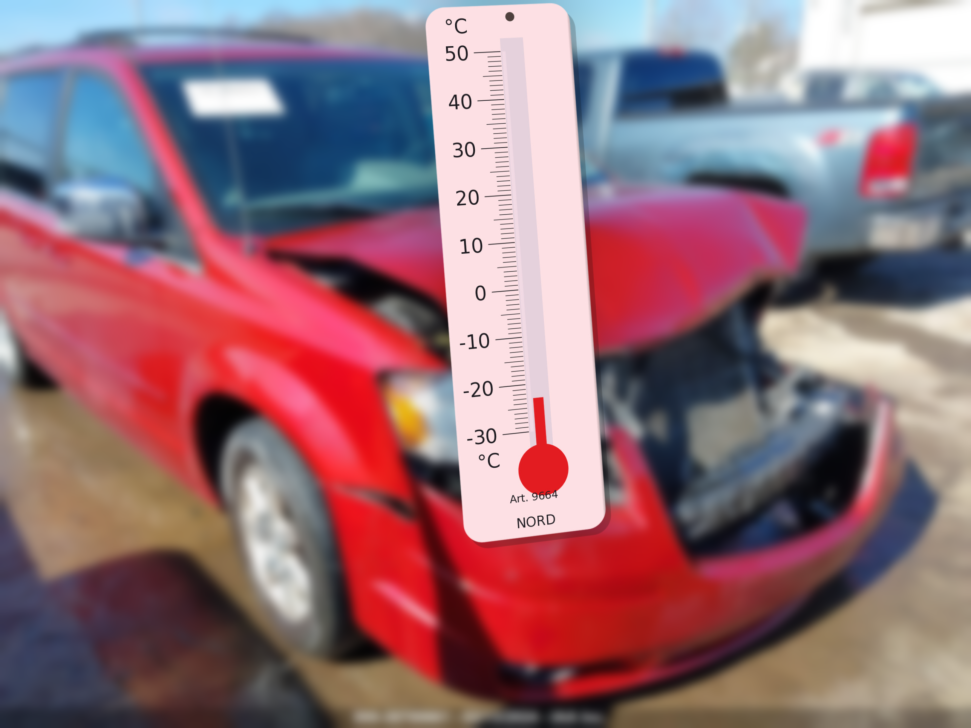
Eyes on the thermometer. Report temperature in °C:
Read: -23 °C
